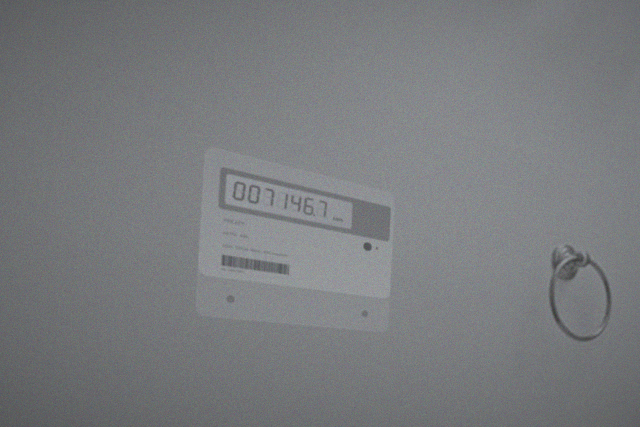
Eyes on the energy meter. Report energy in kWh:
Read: 7146.7 kWh
